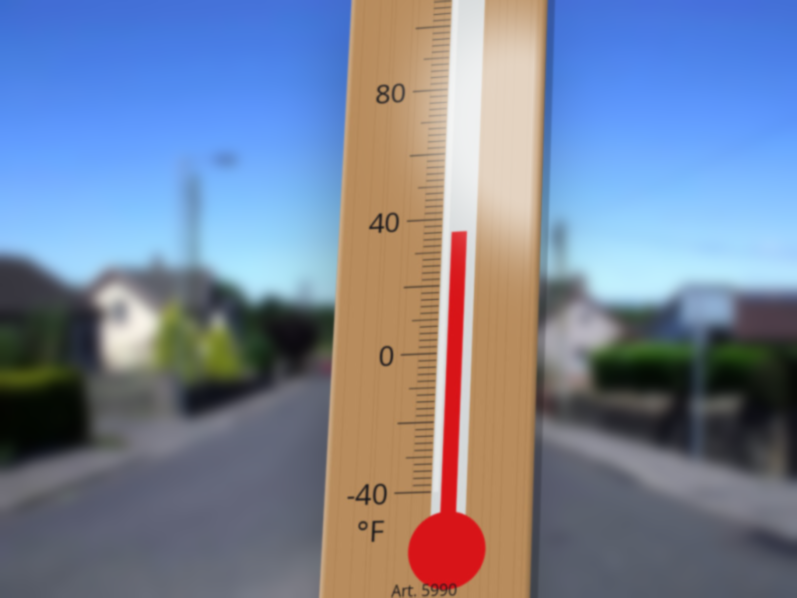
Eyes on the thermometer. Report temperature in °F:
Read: 36 °F
